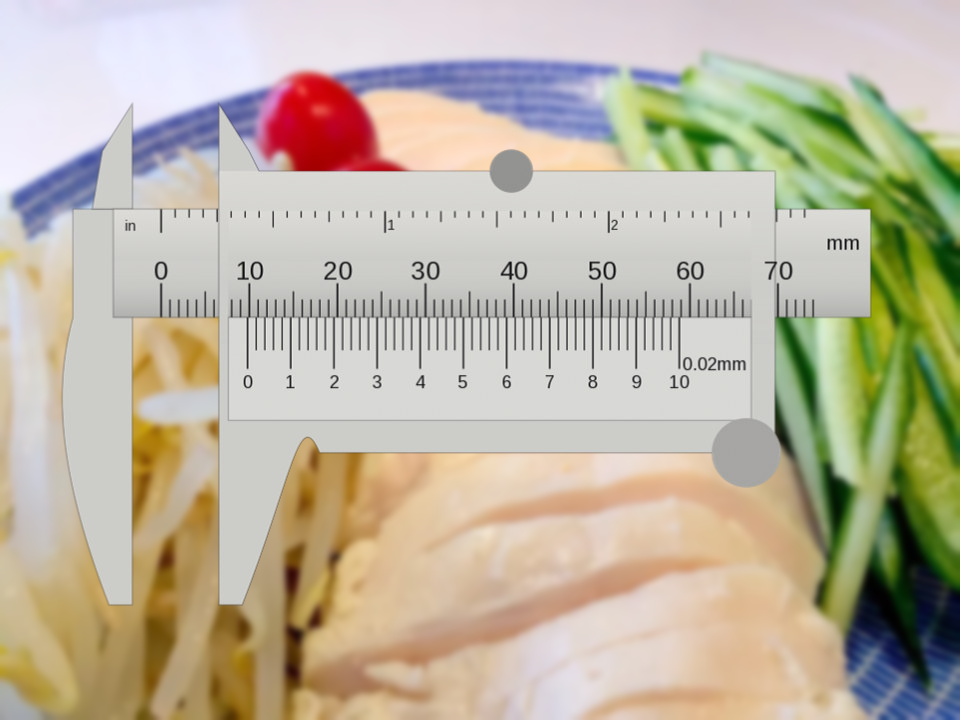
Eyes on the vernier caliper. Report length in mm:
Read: 9.8 mm
